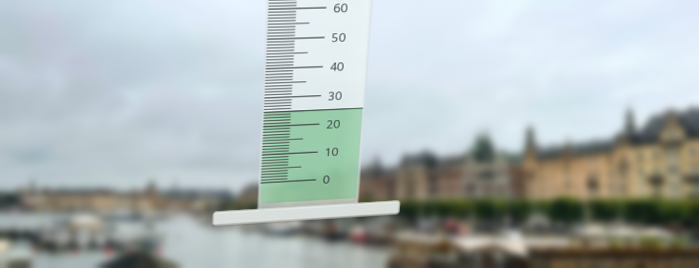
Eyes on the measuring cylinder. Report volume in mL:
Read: 25 mL
